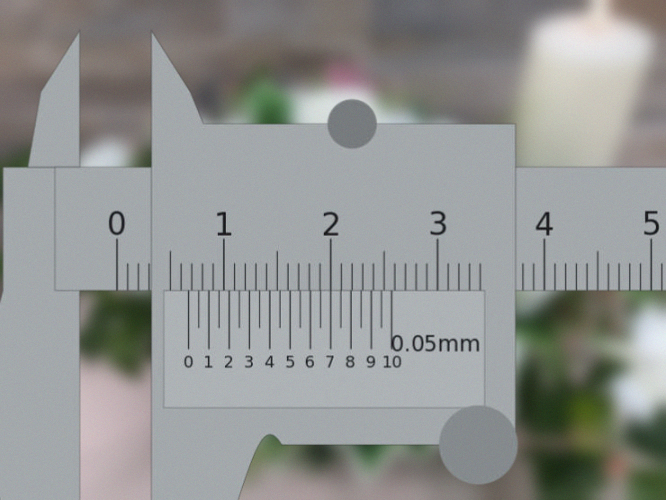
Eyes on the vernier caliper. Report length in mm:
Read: 6.7 mm
